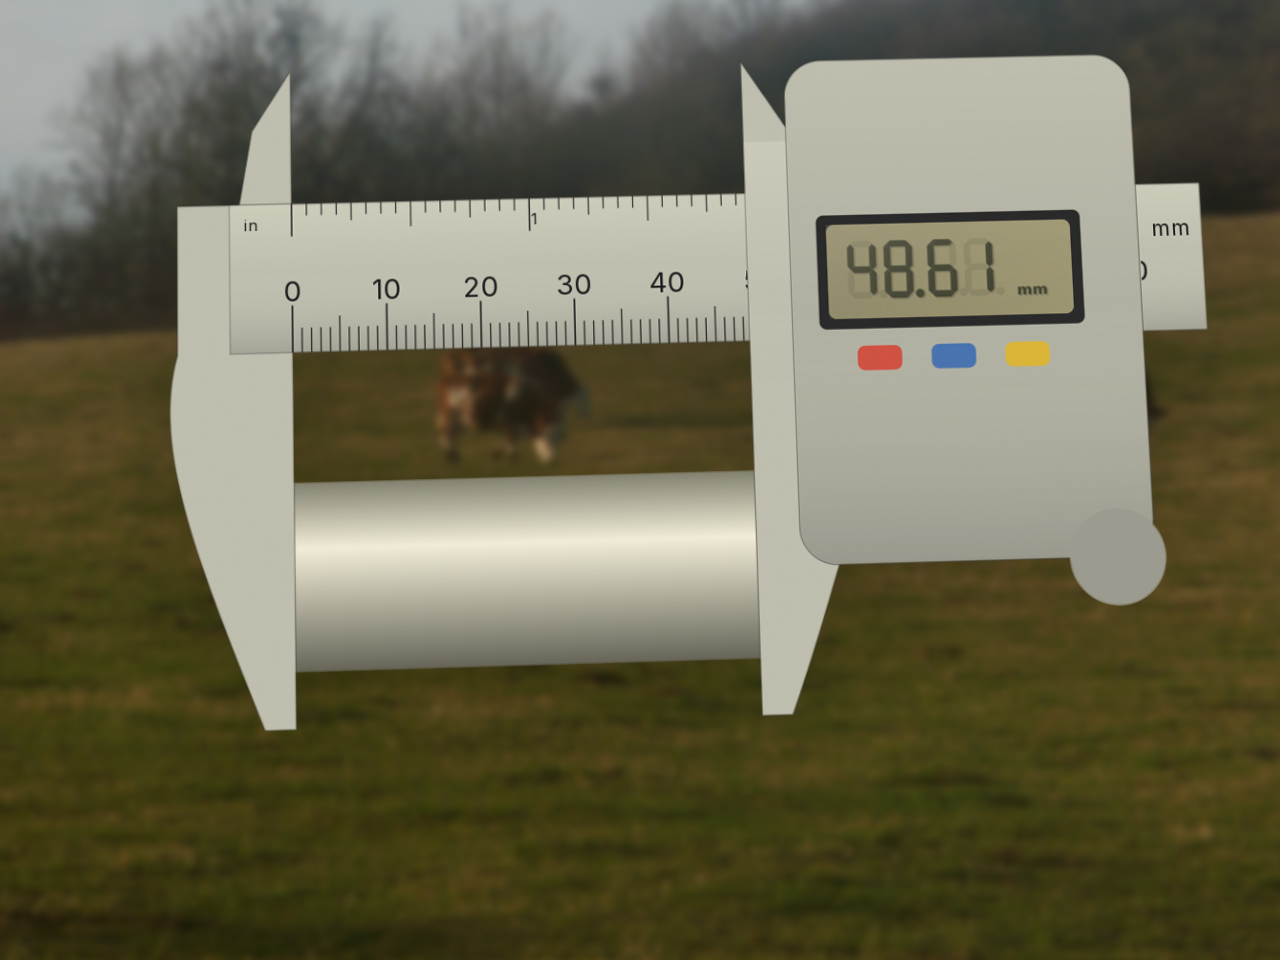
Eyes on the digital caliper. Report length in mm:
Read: 48.61 mm
